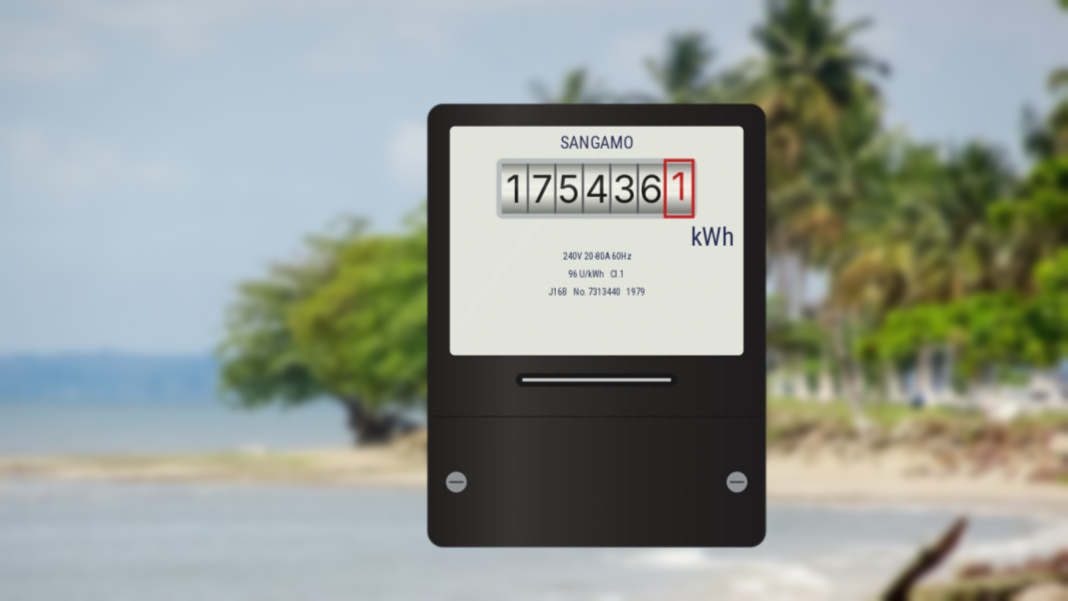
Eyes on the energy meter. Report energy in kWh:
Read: 175436.1 kWh
